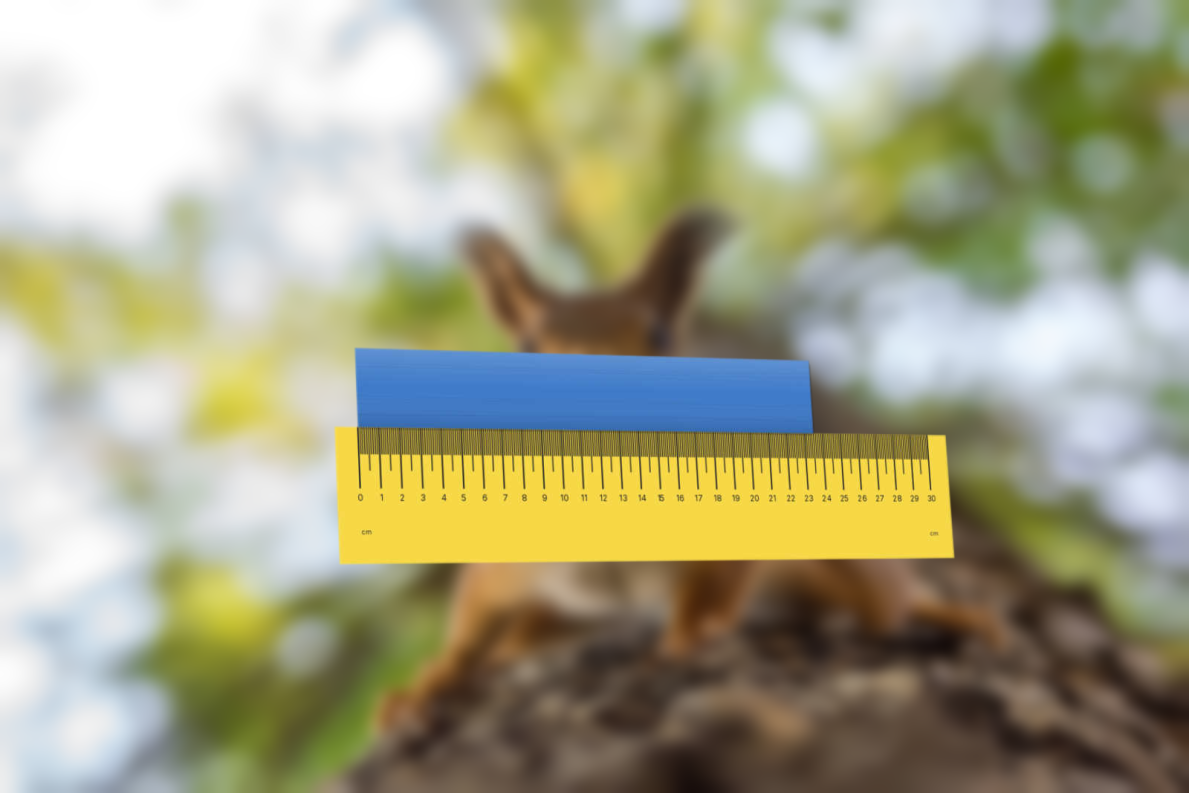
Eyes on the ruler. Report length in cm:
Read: 23.5 cm
